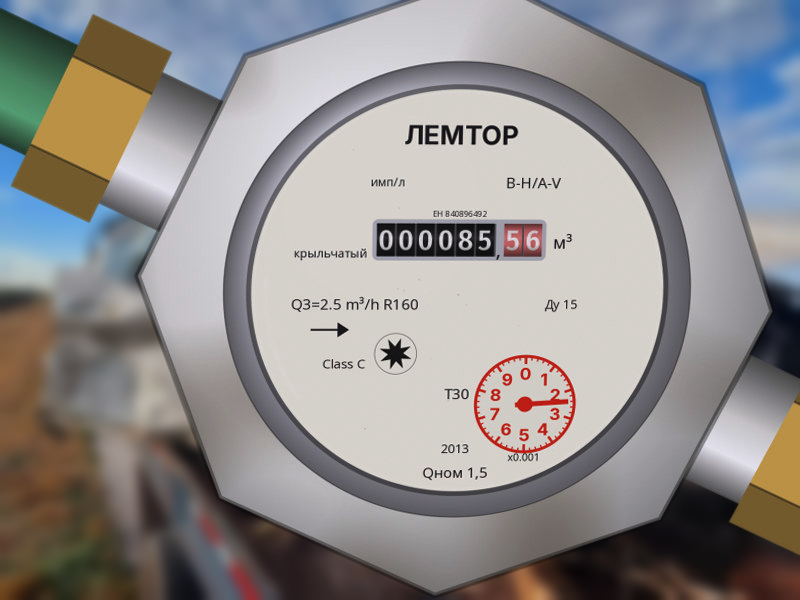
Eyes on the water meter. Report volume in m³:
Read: 85.562 m³
